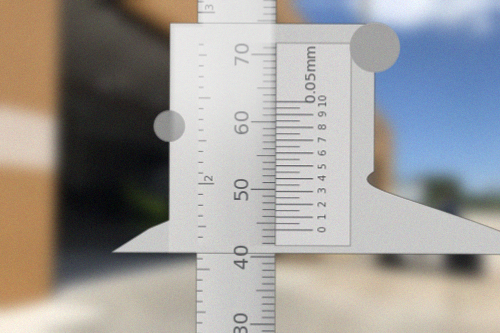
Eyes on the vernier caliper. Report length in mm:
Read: 44.0 mm
